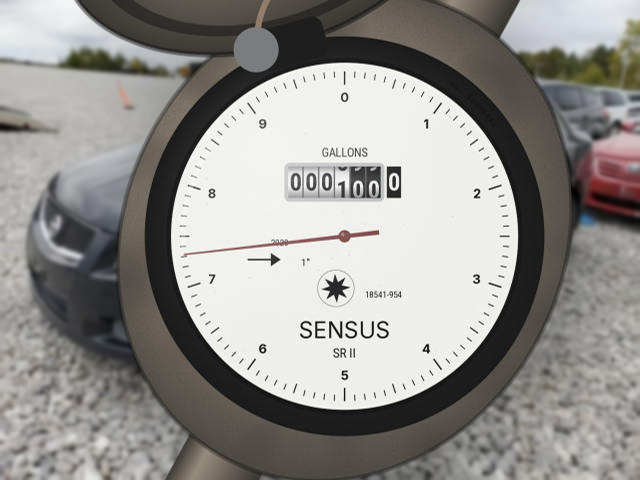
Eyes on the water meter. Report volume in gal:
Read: 997.3 gal
